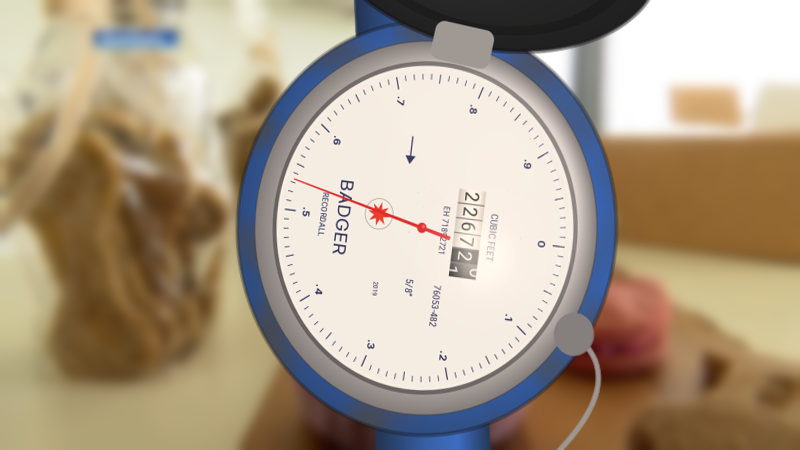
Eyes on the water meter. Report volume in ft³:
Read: 226720.53 ft³
